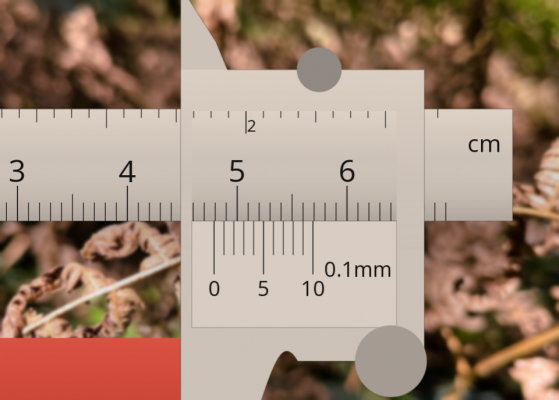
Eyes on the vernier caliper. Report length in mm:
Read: 47.9 mm
